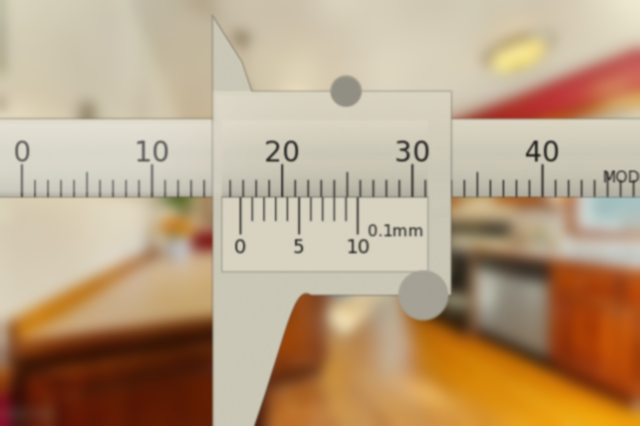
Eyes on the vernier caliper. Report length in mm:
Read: 16.8 mm
